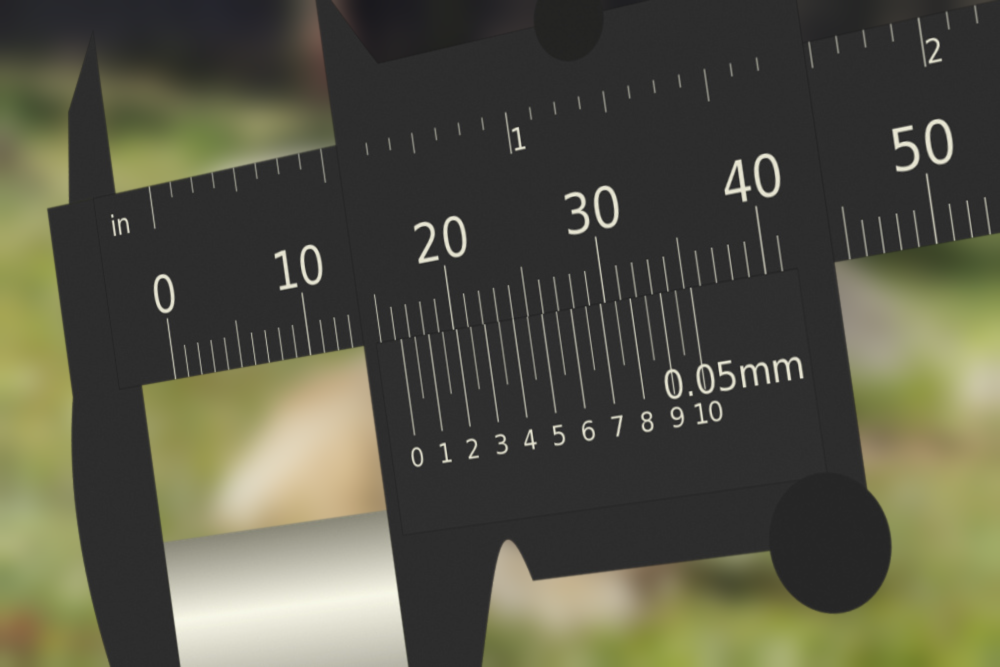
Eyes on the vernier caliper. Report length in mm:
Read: 16.4 mm
